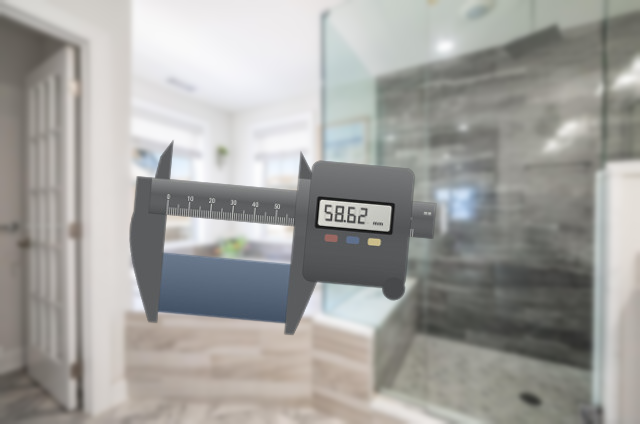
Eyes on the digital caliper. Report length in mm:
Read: 58.62 mm
